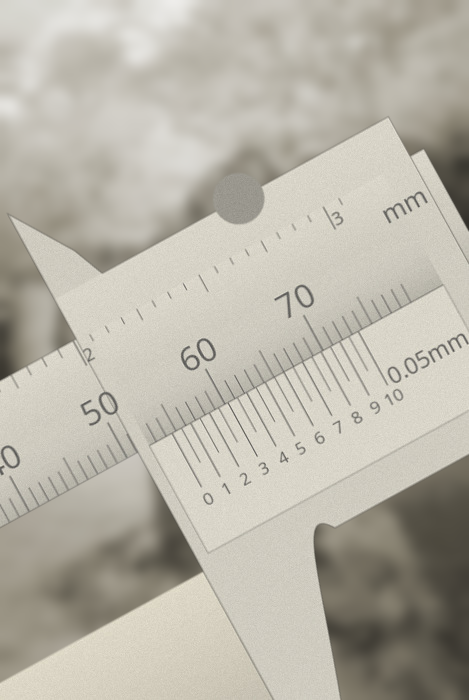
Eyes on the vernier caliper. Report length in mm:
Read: 54.6 mm
